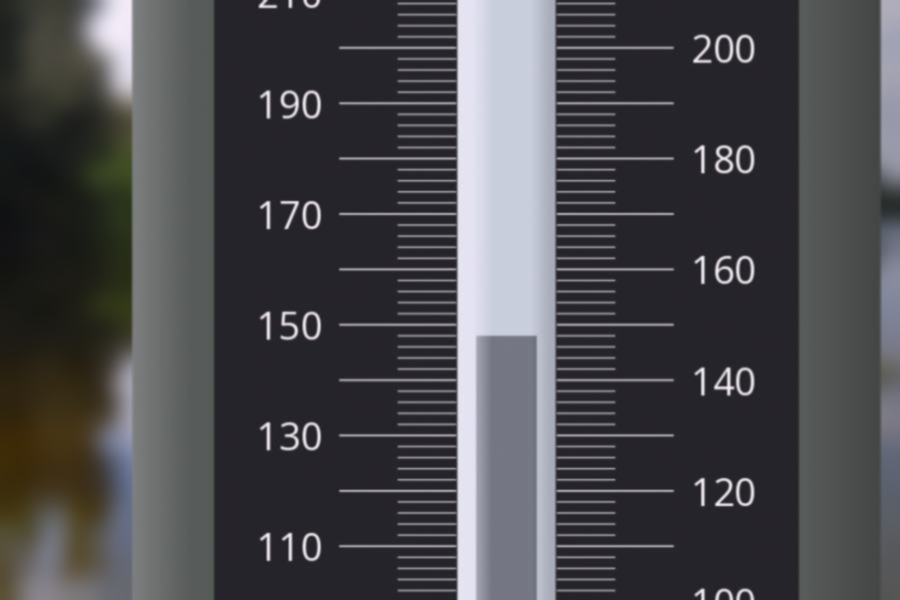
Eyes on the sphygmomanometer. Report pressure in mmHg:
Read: 148 mmHg
